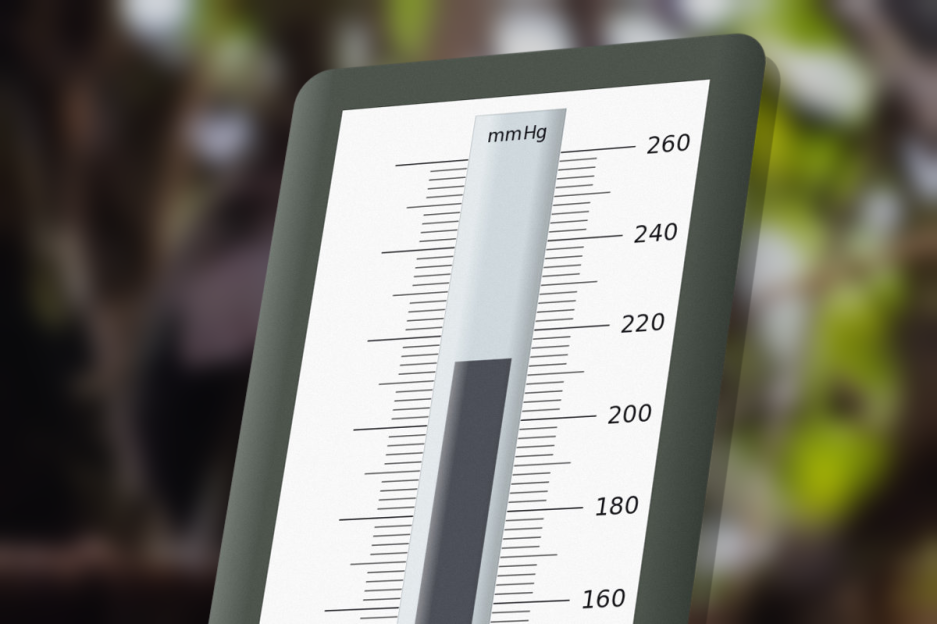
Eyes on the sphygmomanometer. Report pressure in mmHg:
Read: 214 mmHg
